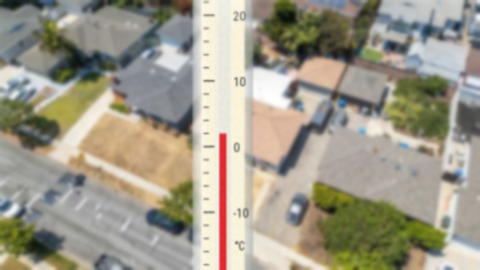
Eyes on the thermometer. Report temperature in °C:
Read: 2 °C
